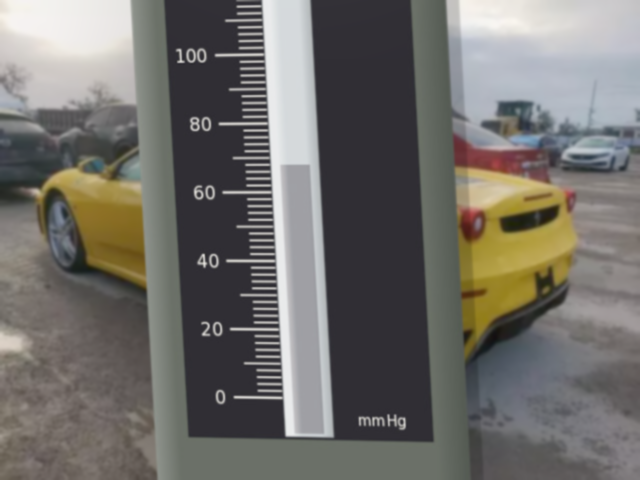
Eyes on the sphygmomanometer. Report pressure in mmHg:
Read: 68 mmHg
